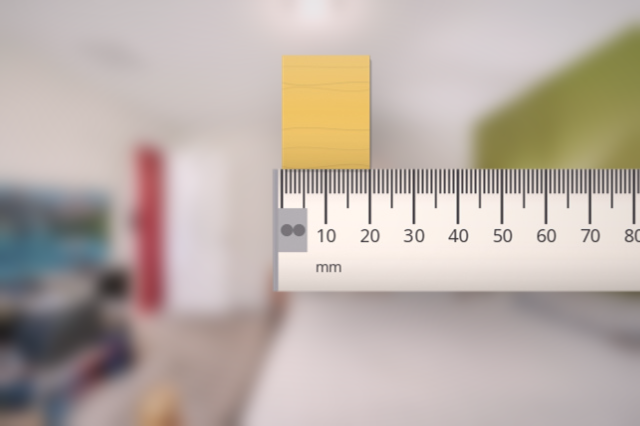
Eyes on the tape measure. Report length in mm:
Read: 20 mm
